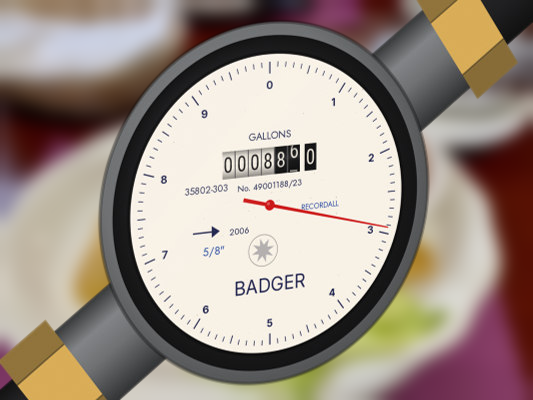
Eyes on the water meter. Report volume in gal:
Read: 8862.9 gal
